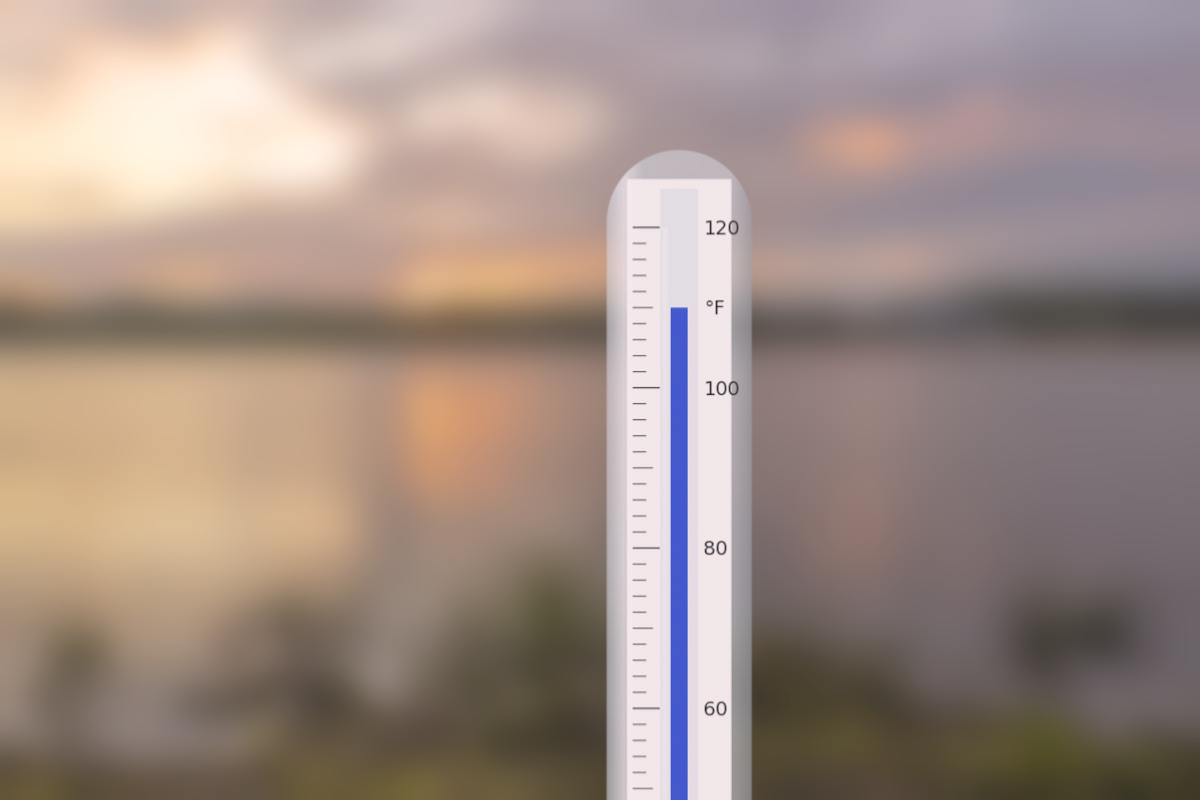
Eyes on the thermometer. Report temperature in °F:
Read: 110 °F
